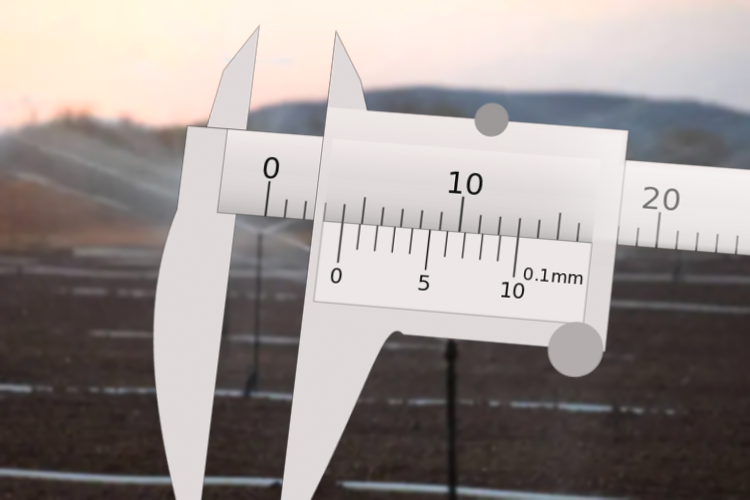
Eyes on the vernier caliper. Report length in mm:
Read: 4.0 mm
